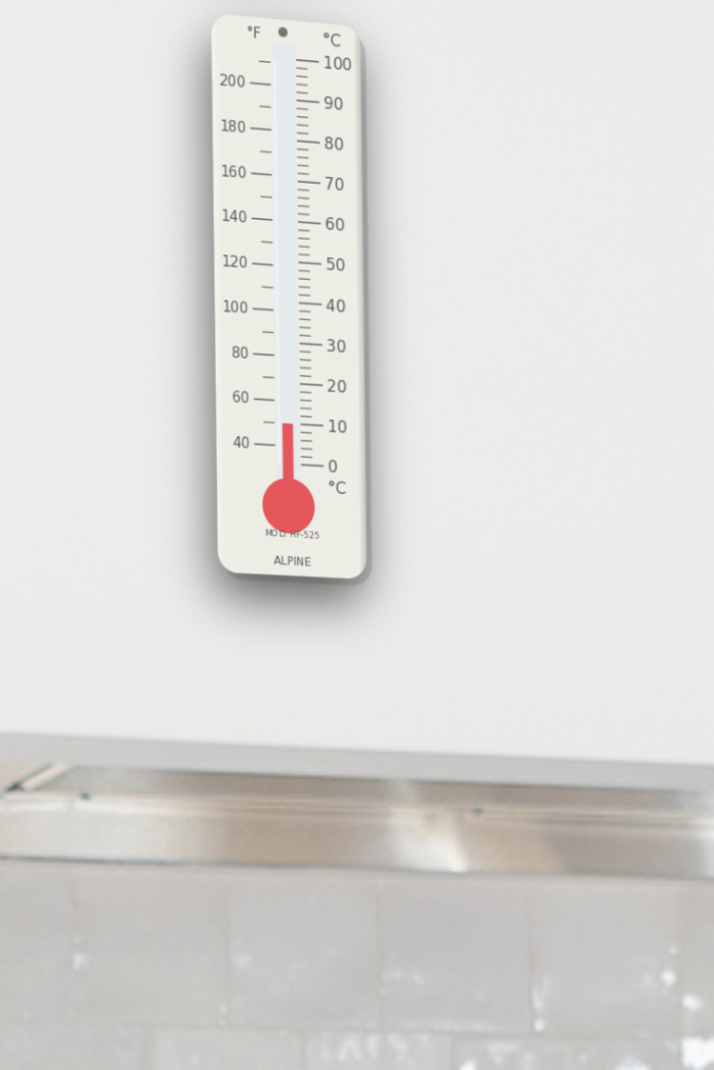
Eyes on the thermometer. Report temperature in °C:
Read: 10 °C
